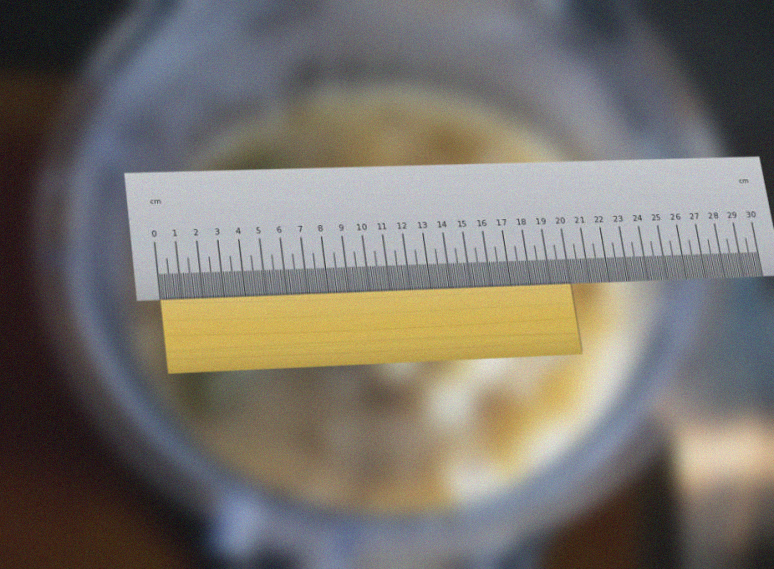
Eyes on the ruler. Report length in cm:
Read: 20 cm
